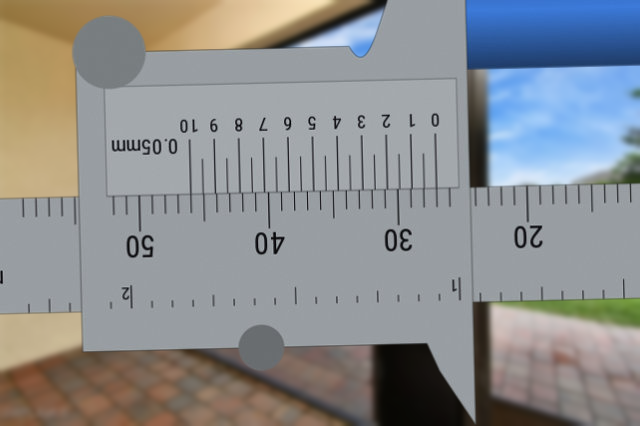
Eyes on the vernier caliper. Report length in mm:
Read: 27.0 mm
